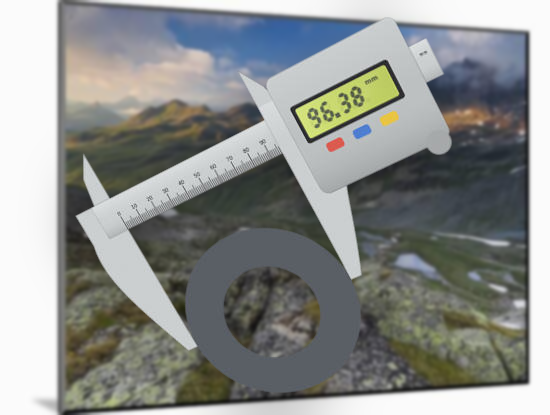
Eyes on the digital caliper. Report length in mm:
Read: 96.38 mm
